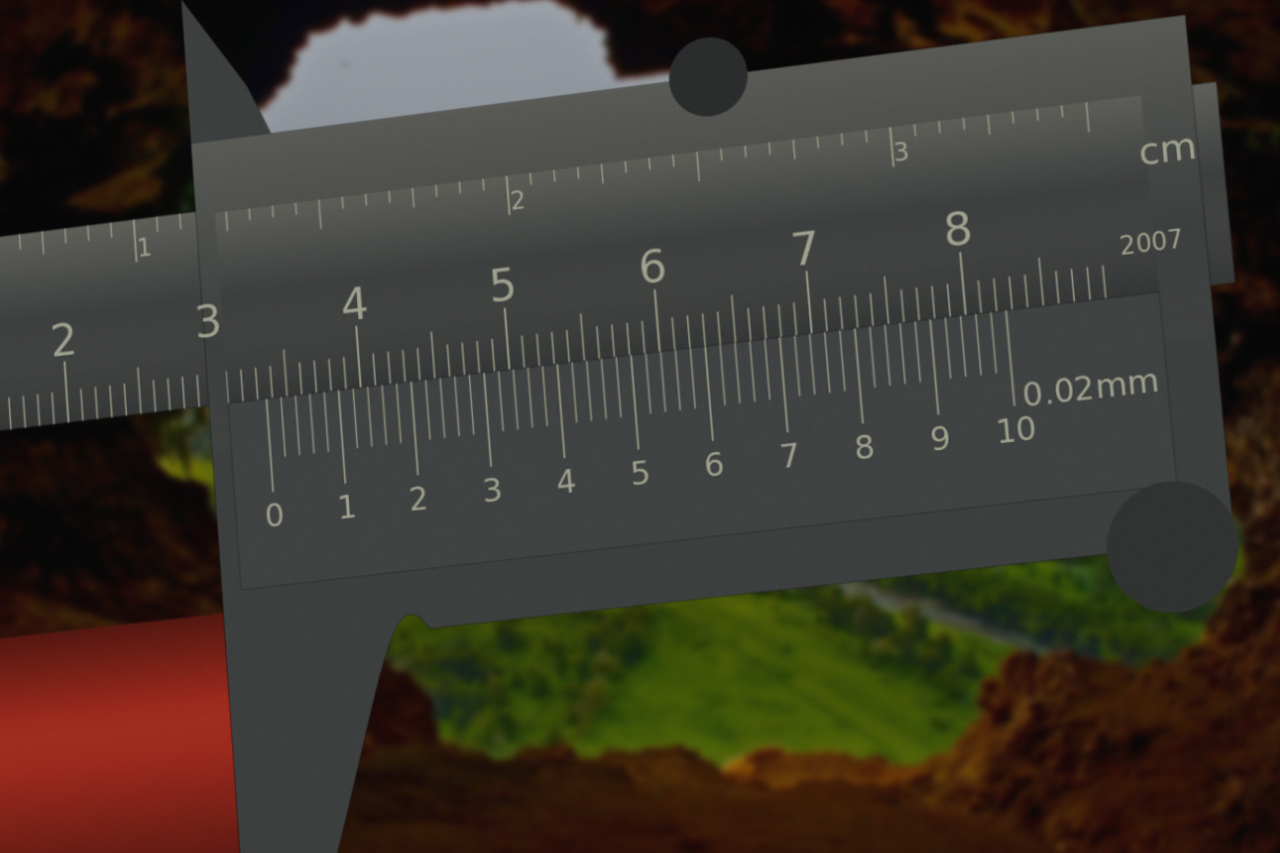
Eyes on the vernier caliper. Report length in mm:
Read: 33.6 mm
